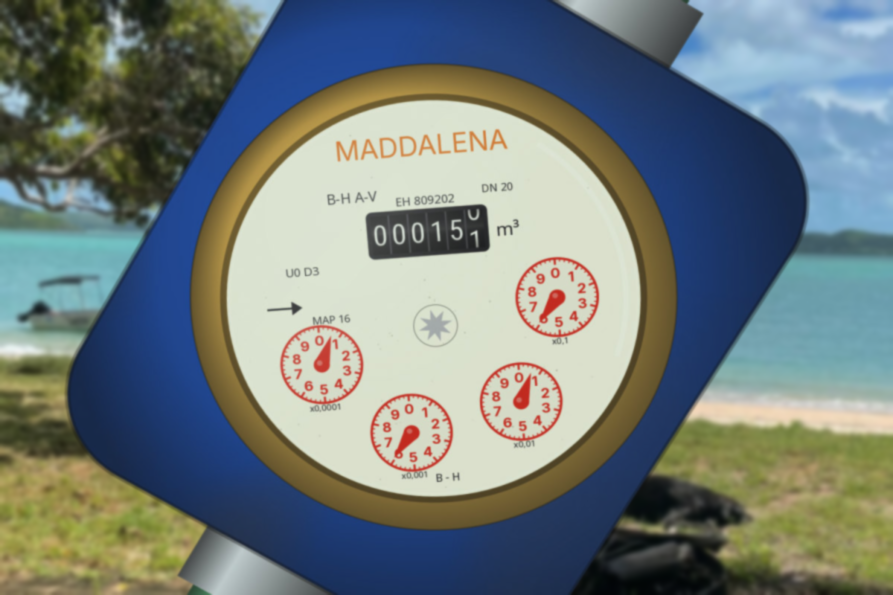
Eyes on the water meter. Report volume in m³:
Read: 150.6060 m³
